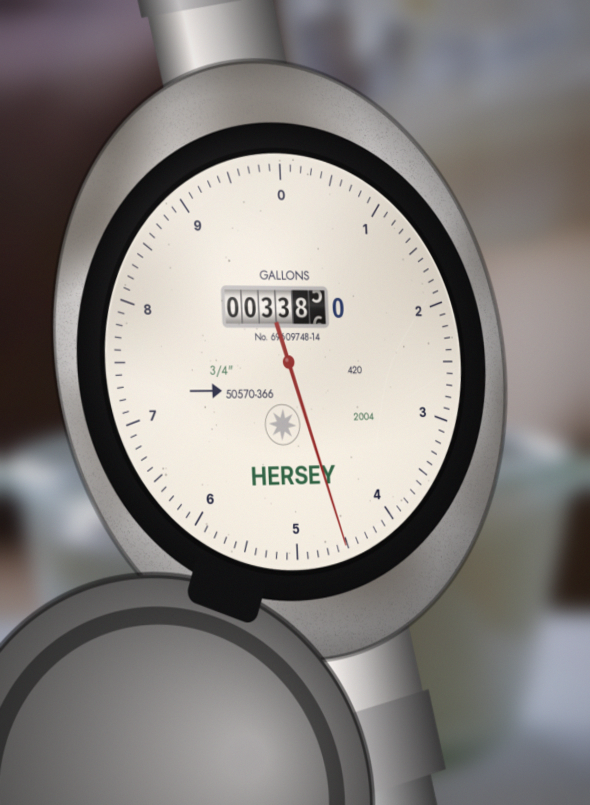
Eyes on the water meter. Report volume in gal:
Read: 33854.5 gal
